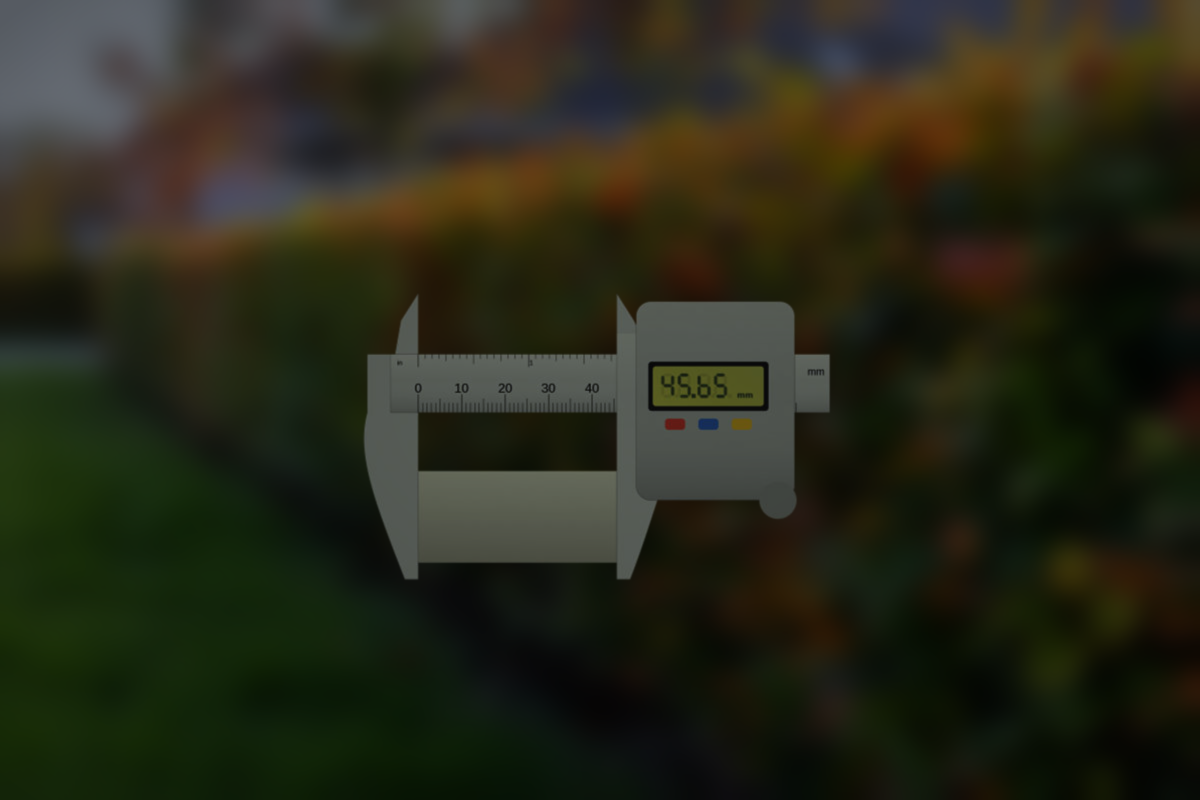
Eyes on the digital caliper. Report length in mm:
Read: 45.65 mm
